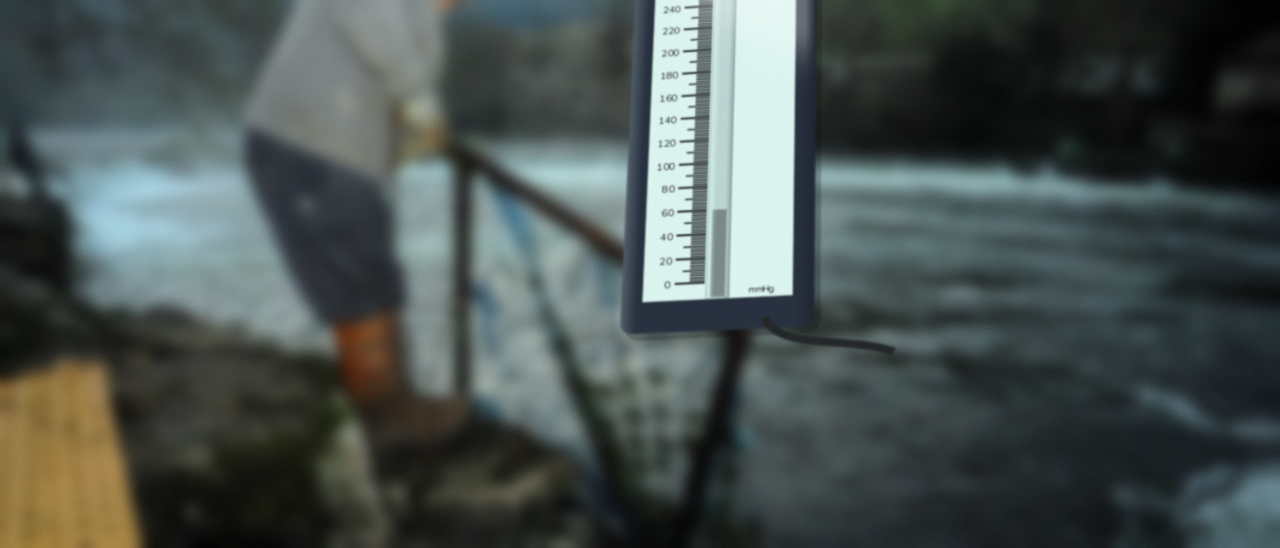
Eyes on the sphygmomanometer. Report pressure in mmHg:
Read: 60 mmHg
